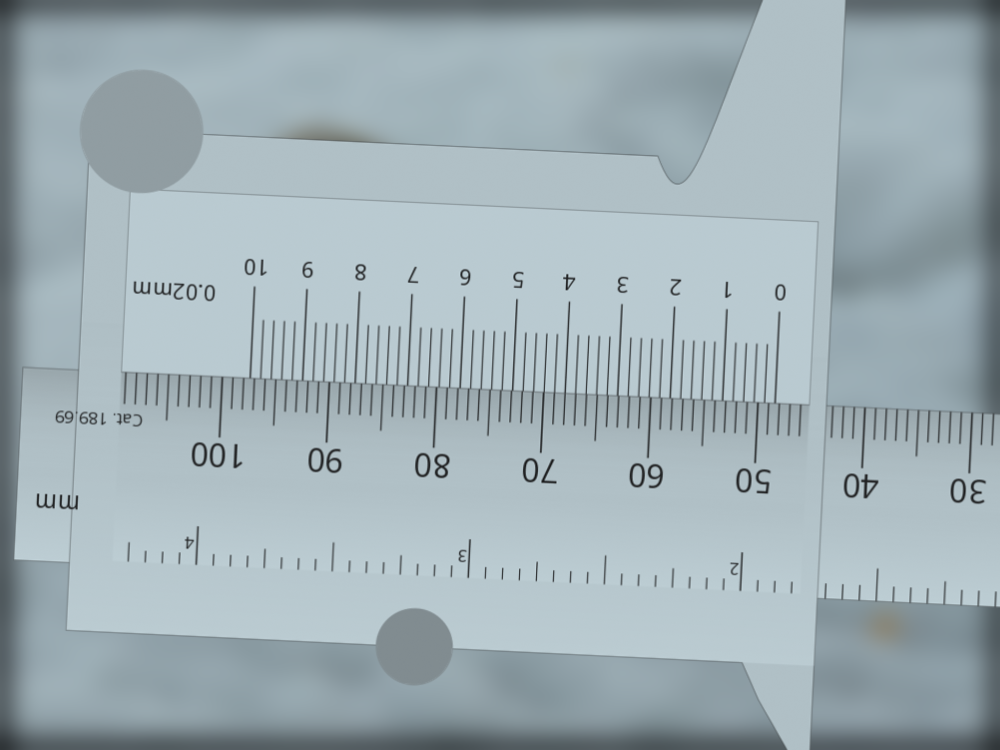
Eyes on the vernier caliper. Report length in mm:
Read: 48.4 mm
